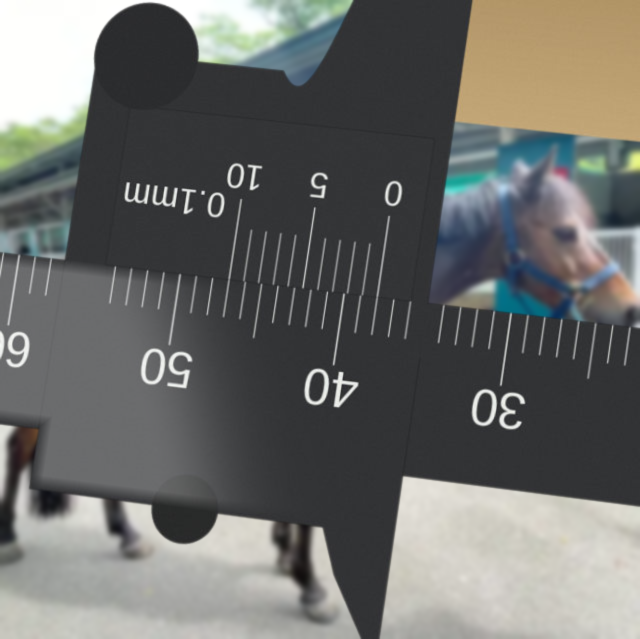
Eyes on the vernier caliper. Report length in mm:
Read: 38.0 mm
